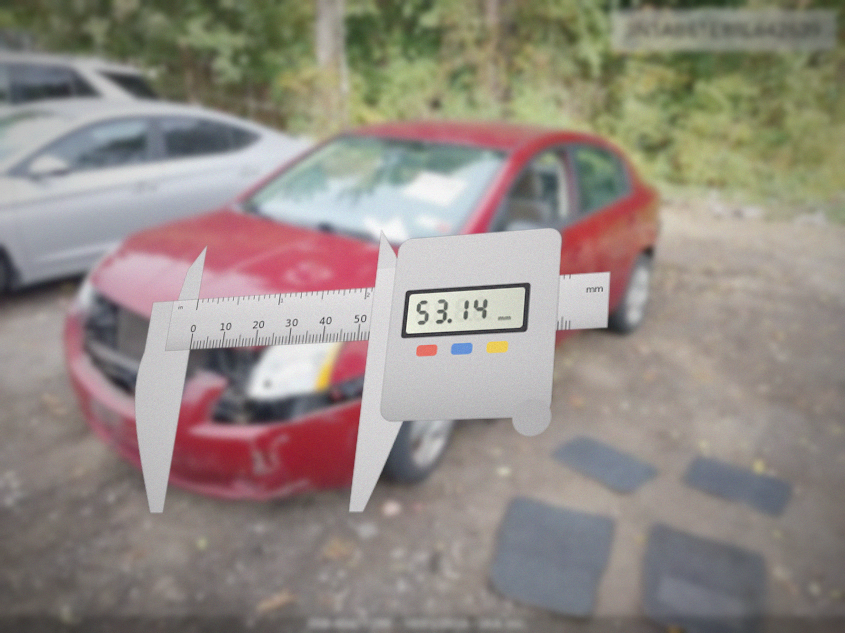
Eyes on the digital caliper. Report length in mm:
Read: 53.14 mm
